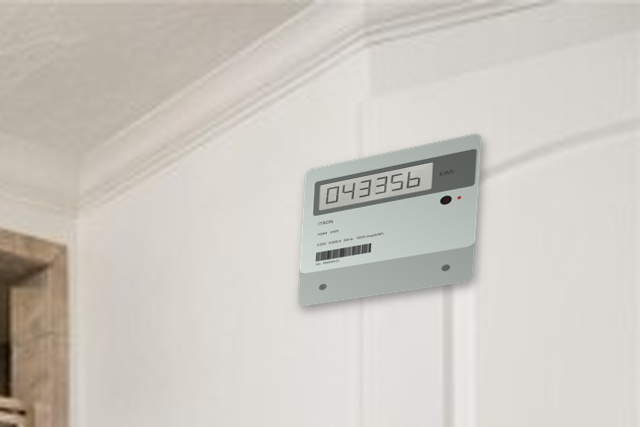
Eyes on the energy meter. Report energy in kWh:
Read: 43356 kWh
